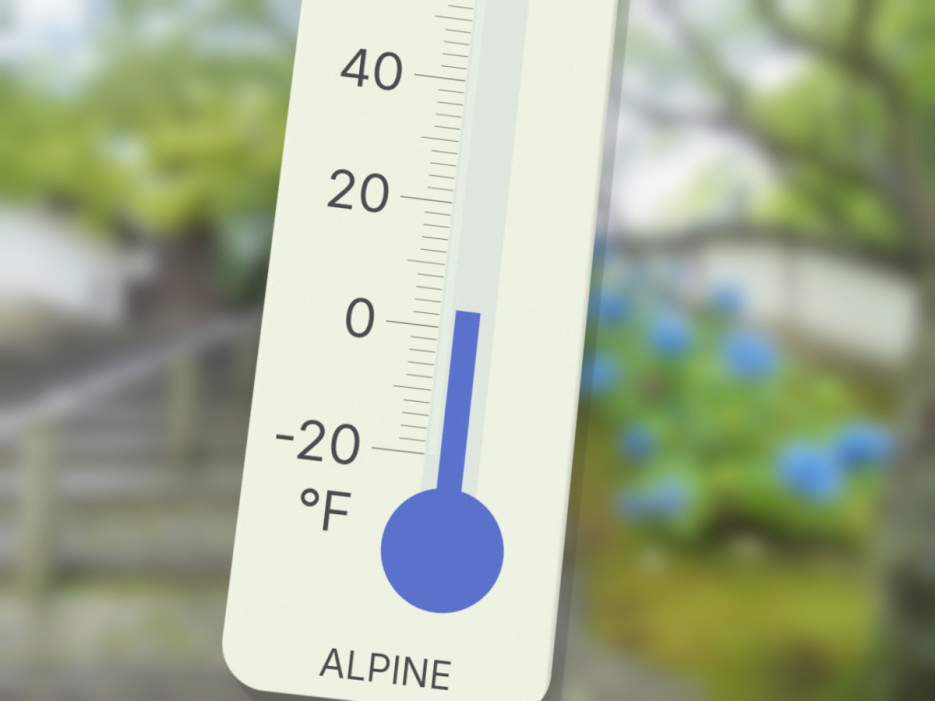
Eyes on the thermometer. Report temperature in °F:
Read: 3 °F
